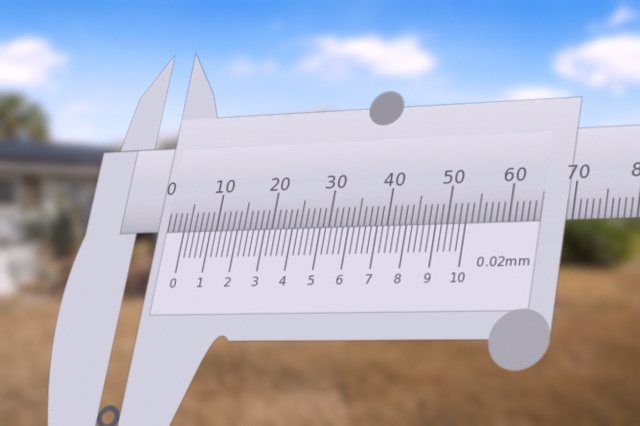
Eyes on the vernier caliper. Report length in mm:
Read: 4.0 mm
